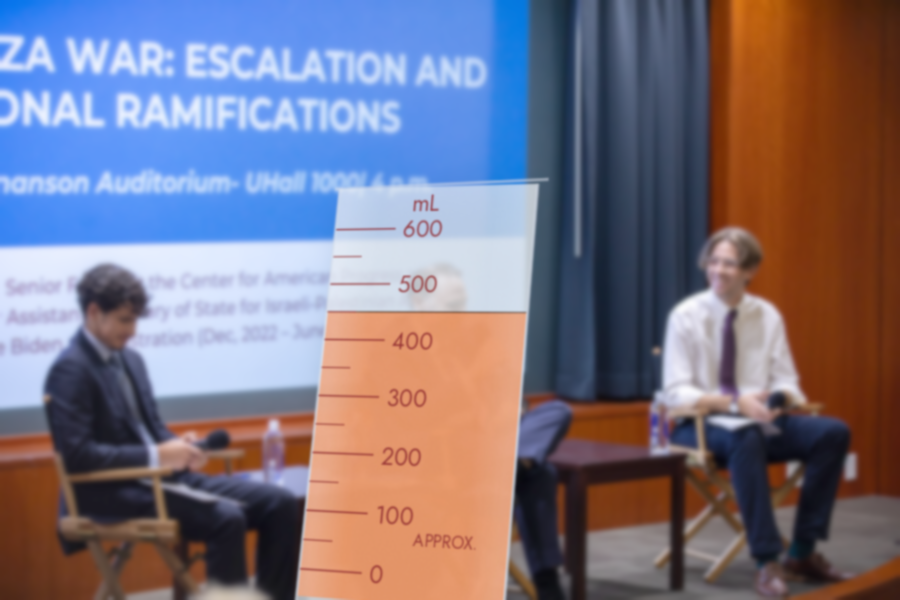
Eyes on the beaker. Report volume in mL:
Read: 450 mL
